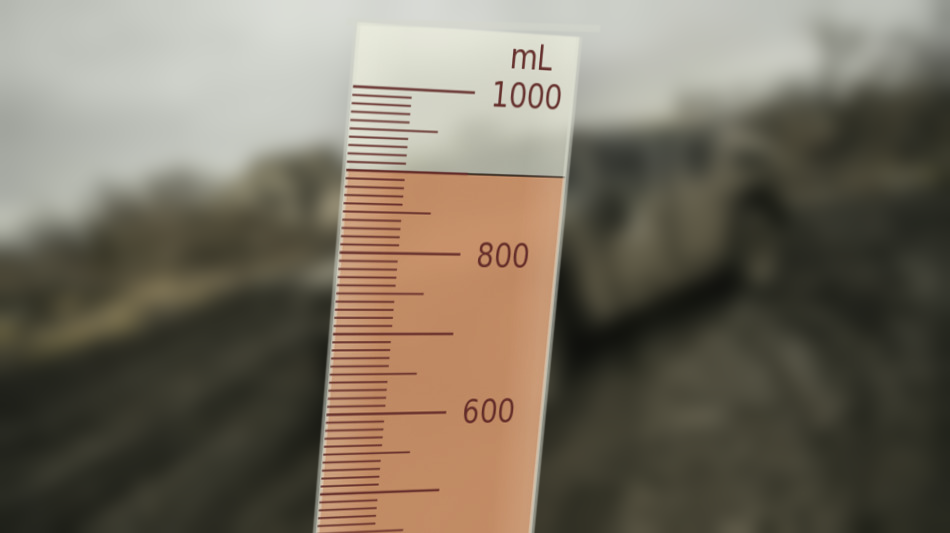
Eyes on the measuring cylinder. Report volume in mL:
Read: 900 mL
